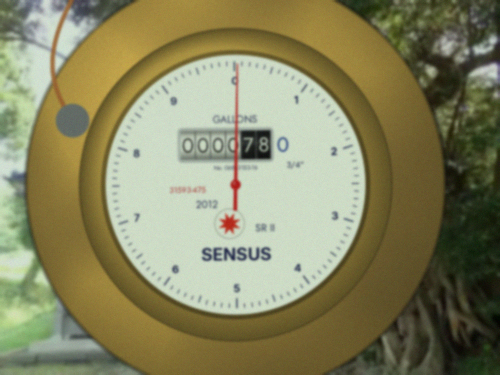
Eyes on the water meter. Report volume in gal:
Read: 780.0 gal
